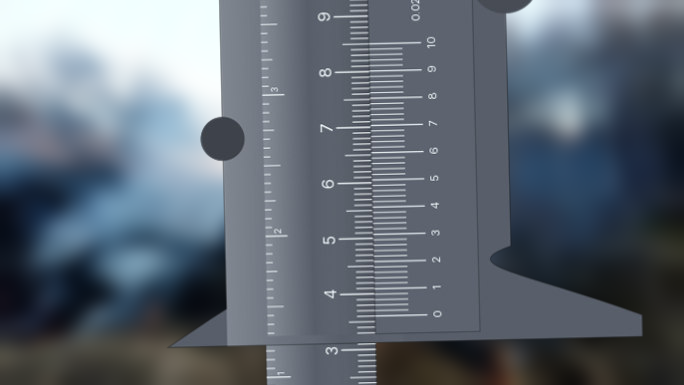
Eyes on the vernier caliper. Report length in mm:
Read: 36.0 mm
